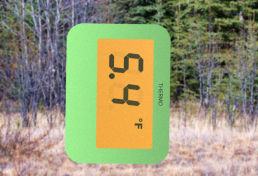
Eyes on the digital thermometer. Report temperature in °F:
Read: 5.4 °F
